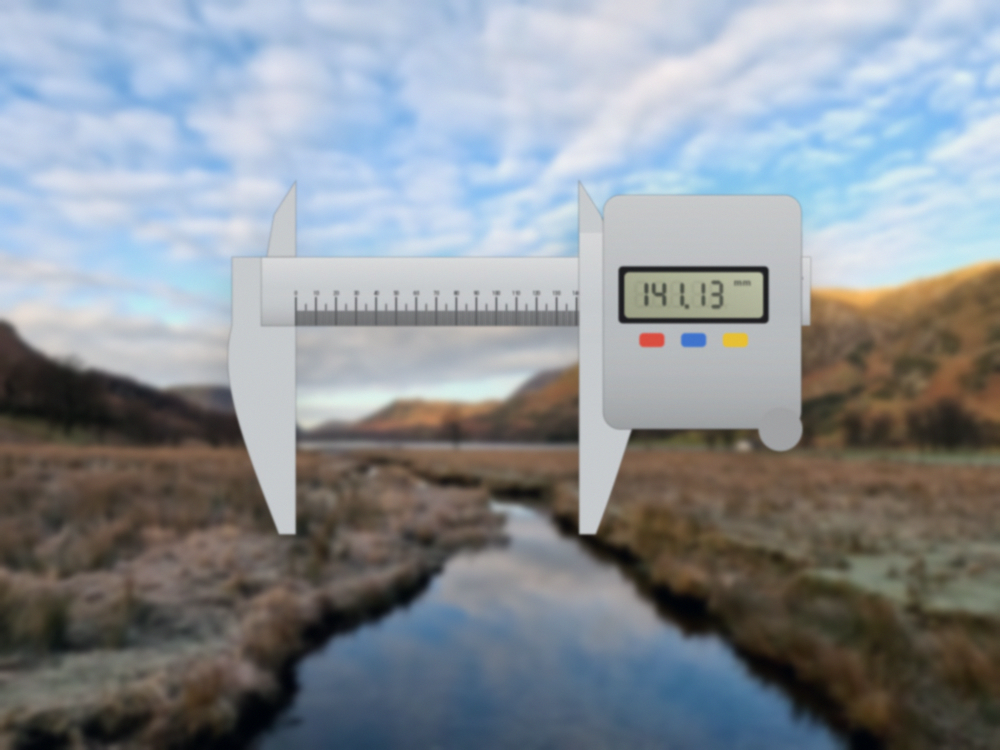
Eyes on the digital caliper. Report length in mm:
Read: 141.13 mm
